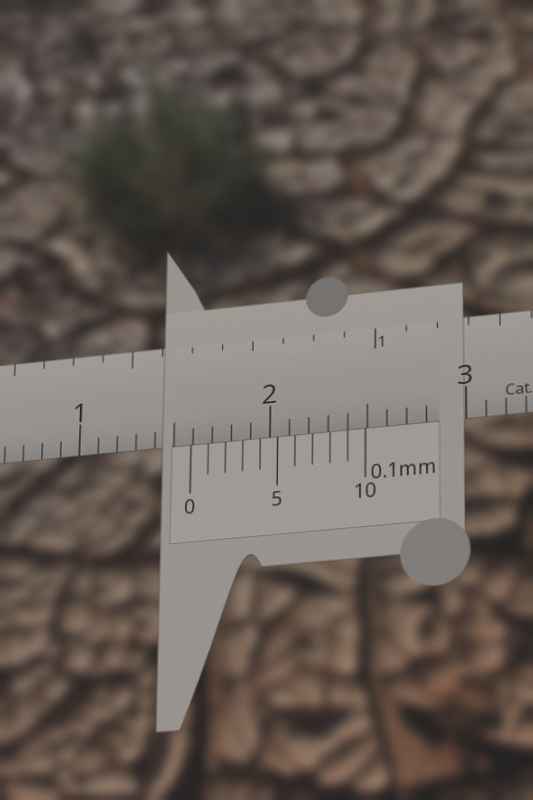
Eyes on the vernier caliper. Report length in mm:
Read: 15.9 mm
